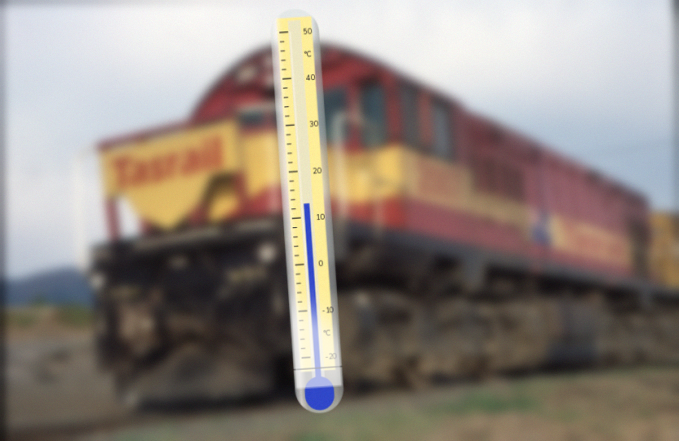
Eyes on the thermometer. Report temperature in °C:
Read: 13 °C
